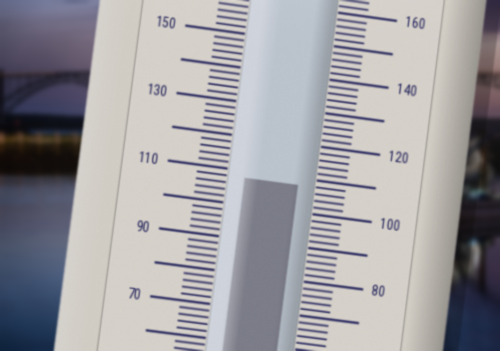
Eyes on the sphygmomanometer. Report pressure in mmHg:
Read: 108 mmHg
